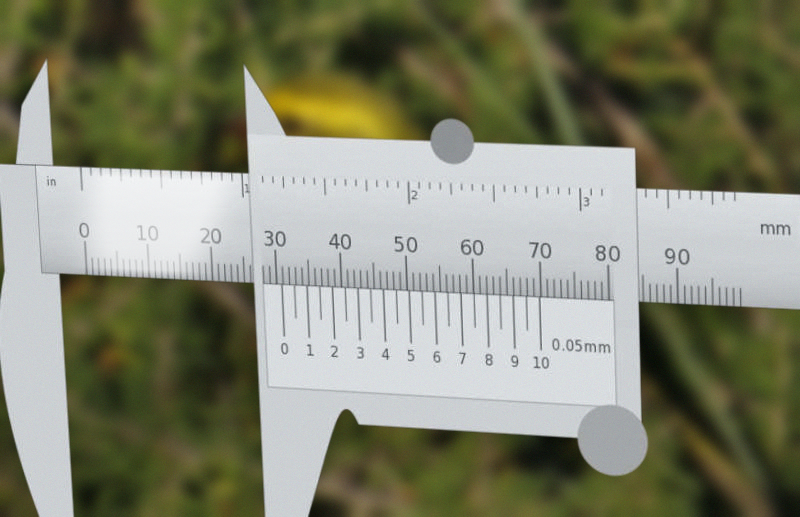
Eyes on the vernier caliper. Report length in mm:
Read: 30.8 mm
